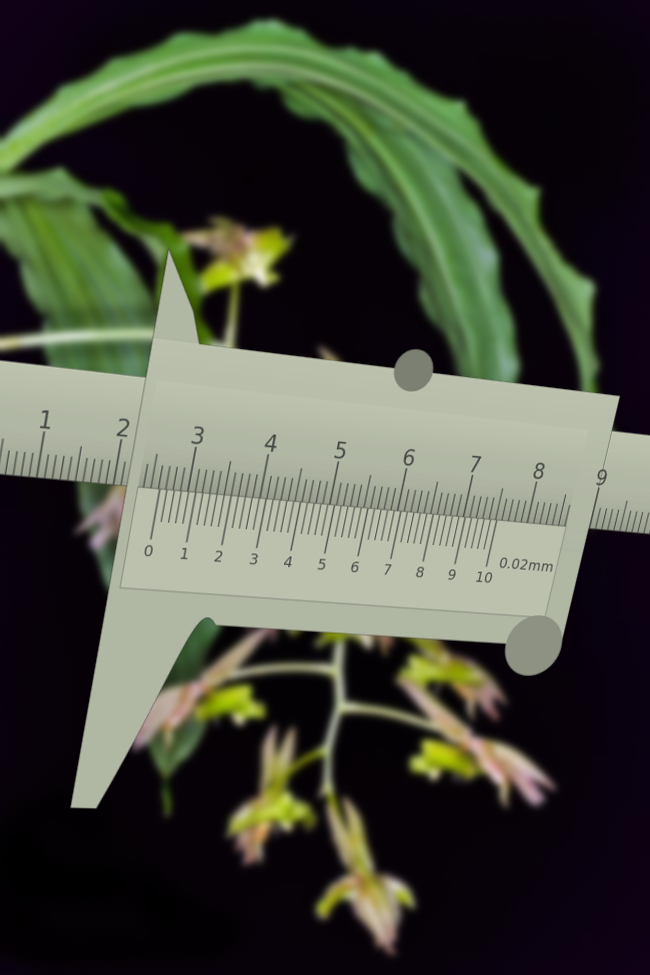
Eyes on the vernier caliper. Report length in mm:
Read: 26.2 mm
